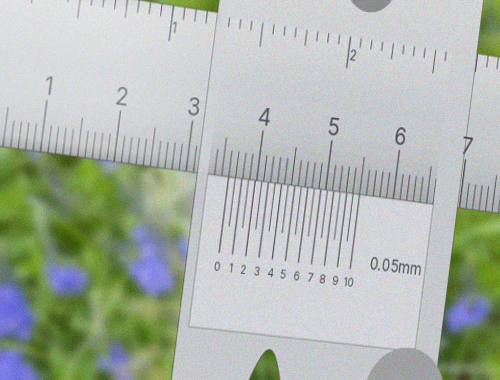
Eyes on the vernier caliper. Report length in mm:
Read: 36.0 mm
